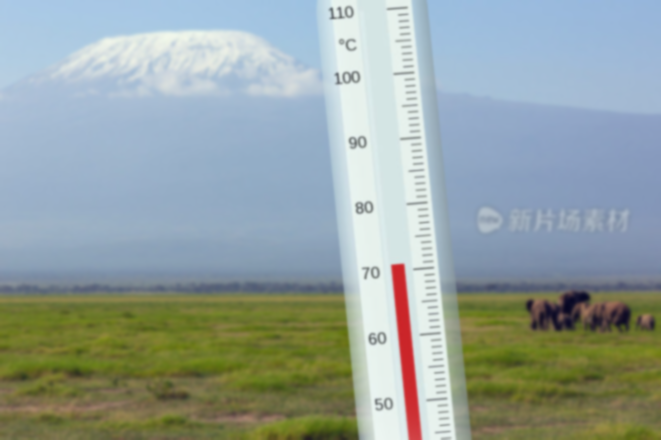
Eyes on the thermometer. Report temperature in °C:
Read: 71 °C
